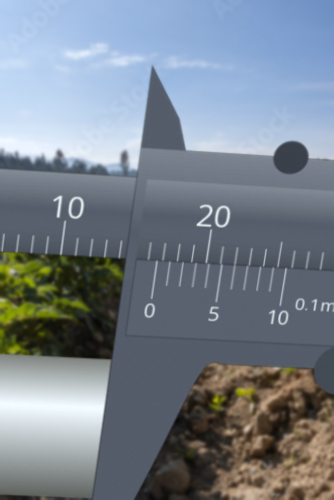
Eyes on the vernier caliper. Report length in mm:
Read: 16.6 mm
